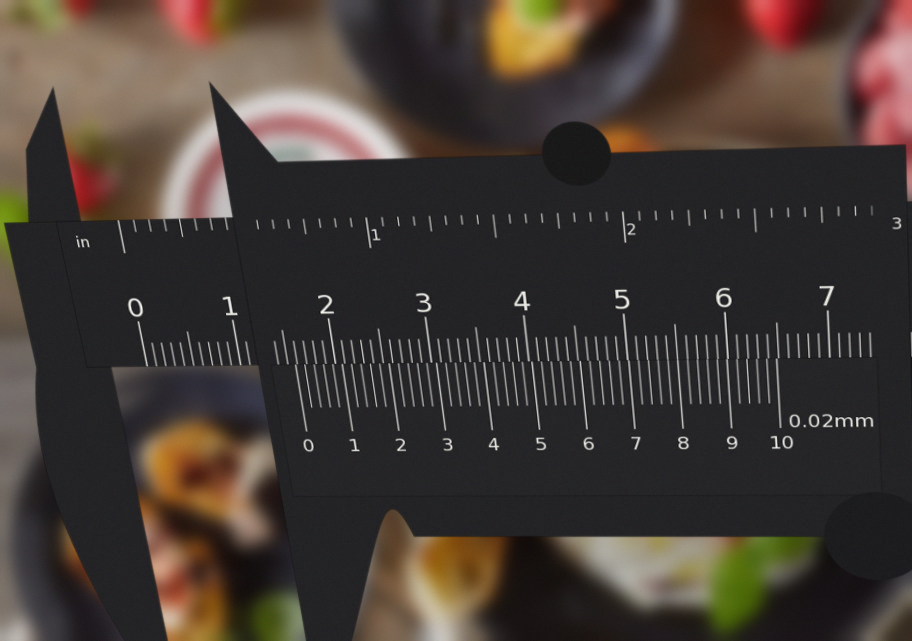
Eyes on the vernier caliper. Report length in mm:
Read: 15.8 mm
